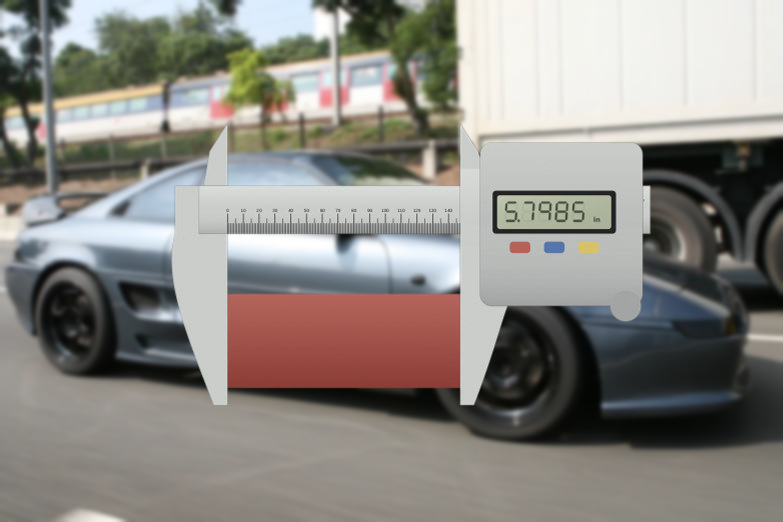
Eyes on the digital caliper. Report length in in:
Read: 5.7985 in
